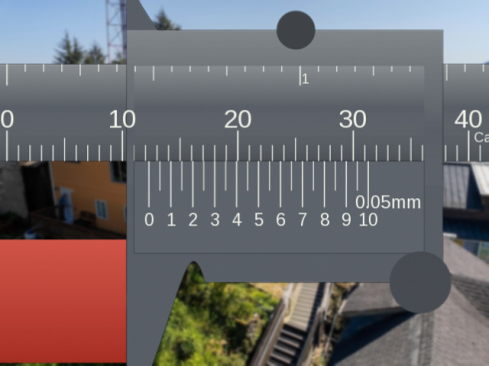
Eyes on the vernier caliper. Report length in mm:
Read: 12.3 mm
